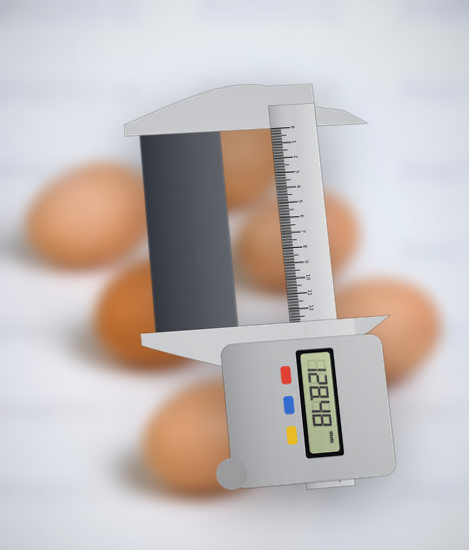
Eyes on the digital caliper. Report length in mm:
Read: 128.48 mm
